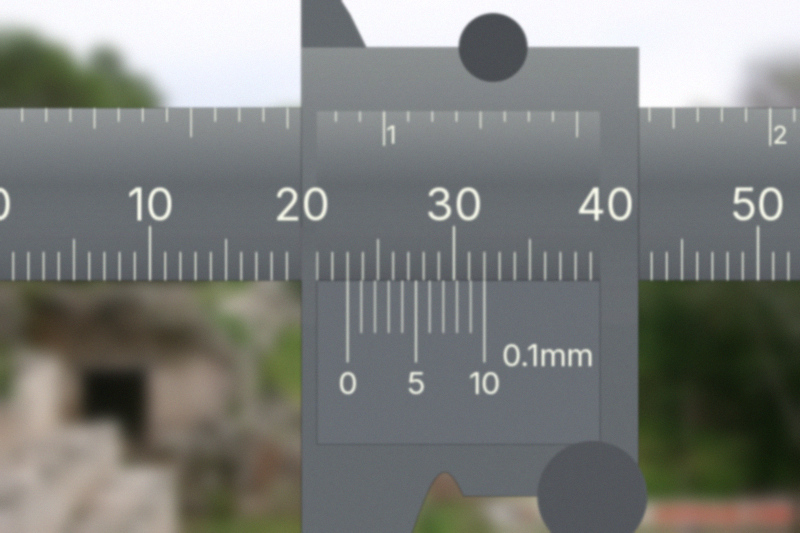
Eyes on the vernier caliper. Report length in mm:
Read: 23.0 mm
